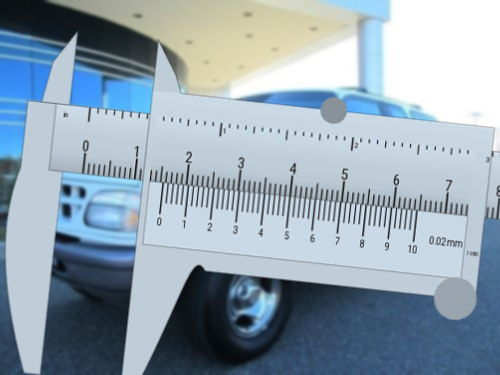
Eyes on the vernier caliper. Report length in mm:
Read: 15.5 mm
